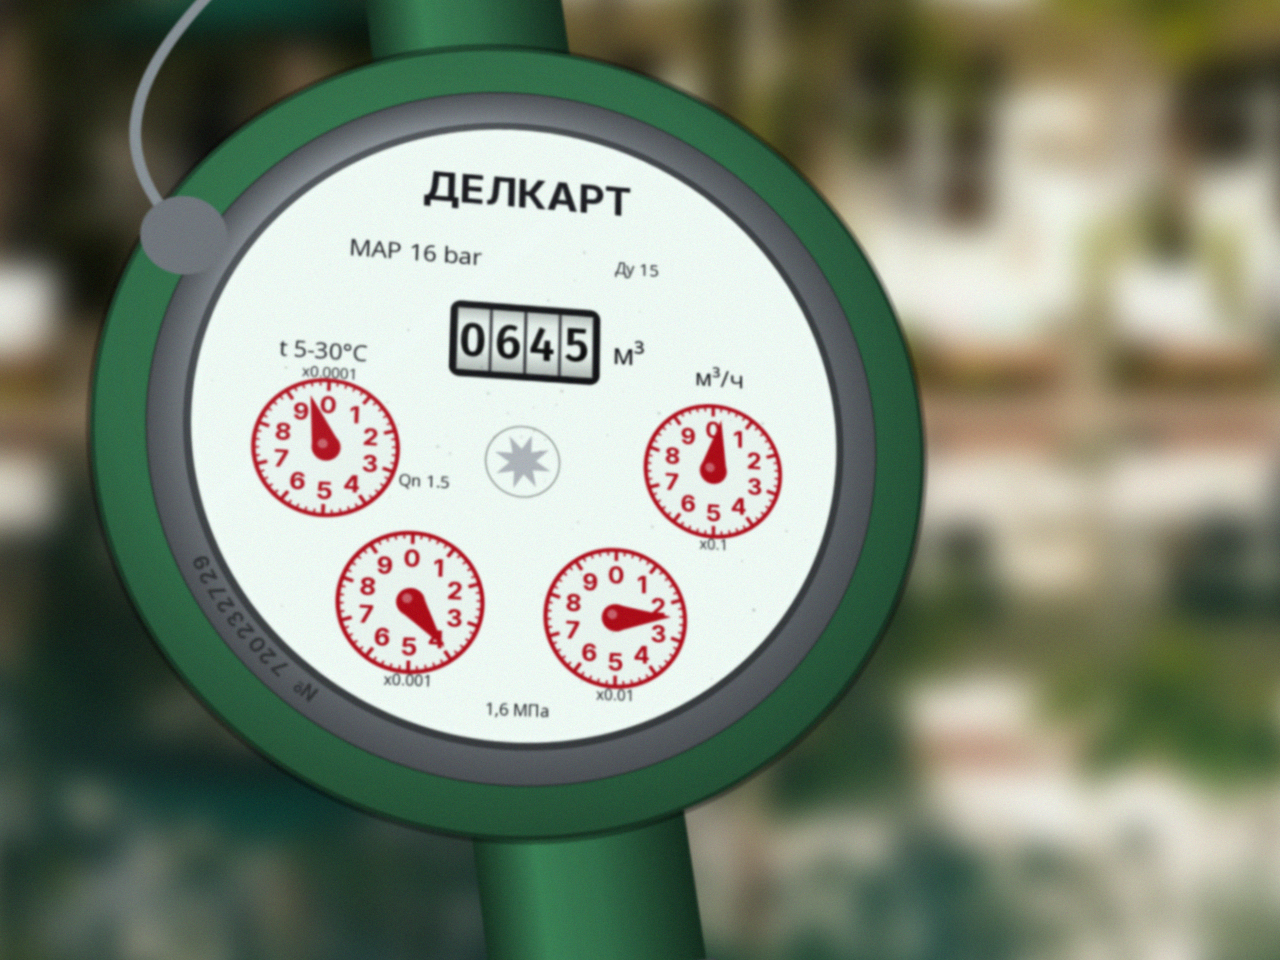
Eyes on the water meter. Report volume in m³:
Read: 645.0239 m³
